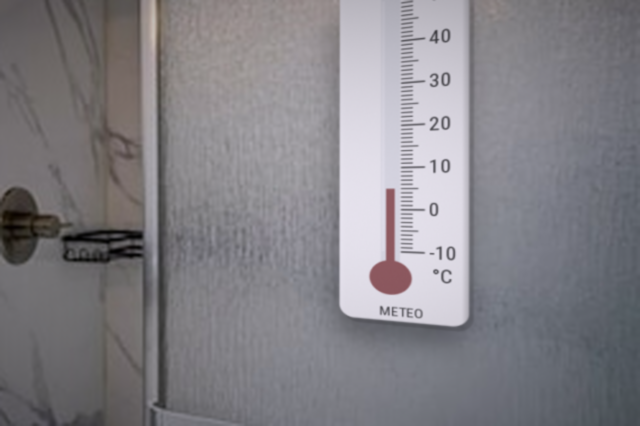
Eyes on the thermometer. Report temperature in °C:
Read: 5 °C
